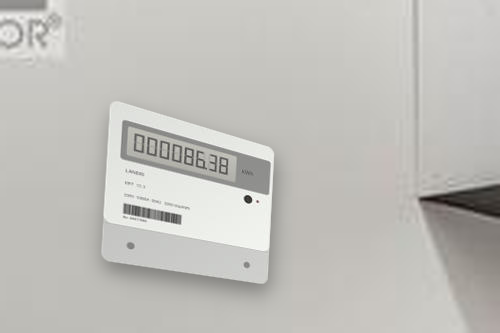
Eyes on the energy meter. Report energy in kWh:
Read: 86.38 kWh
